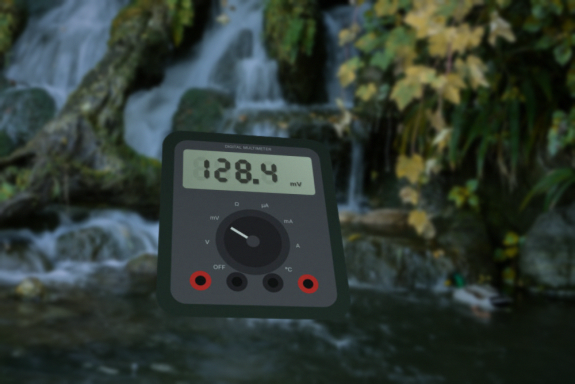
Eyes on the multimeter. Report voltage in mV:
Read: 128.4 mV
